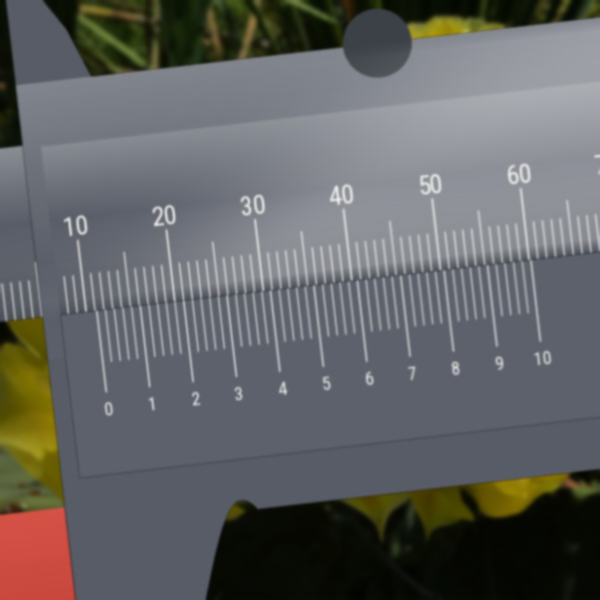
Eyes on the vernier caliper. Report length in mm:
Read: 11.2 mm
